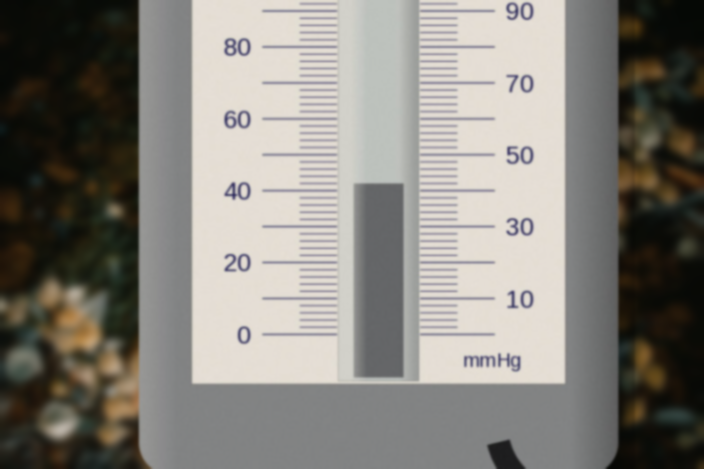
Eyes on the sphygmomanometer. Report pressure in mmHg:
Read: 42 mmHg
